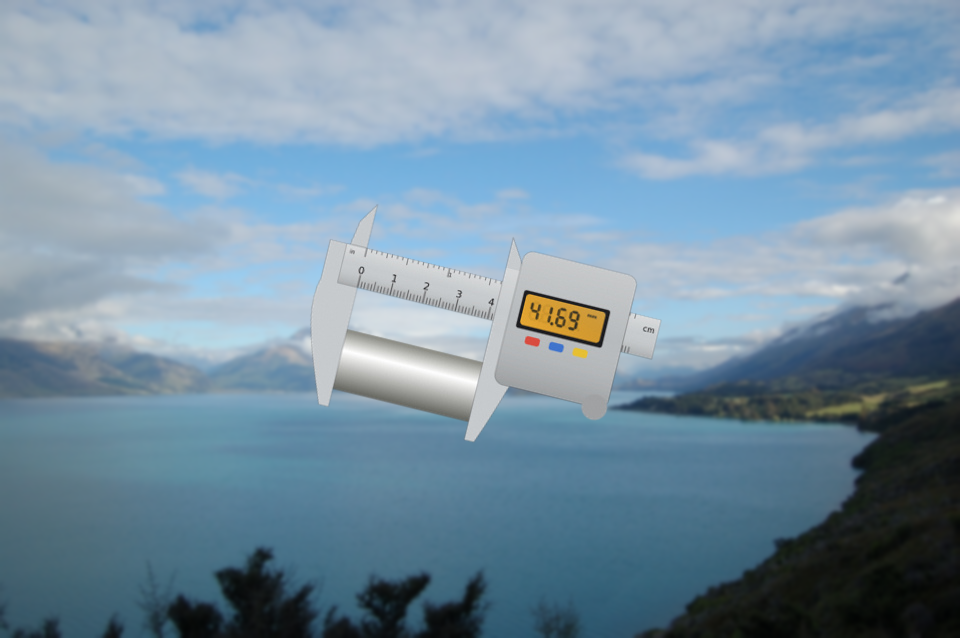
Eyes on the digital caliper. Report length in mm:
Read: 41.69 mm
